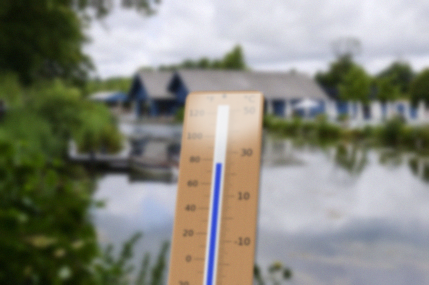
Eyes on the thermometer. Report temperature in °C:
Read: 25 °C
